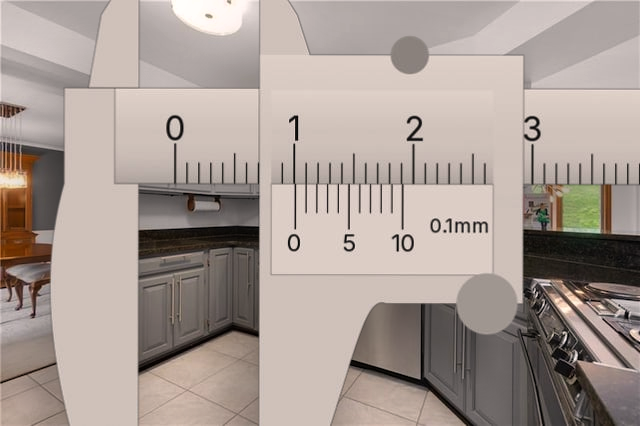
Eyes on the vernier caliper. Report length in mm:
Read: 10.1 mm
